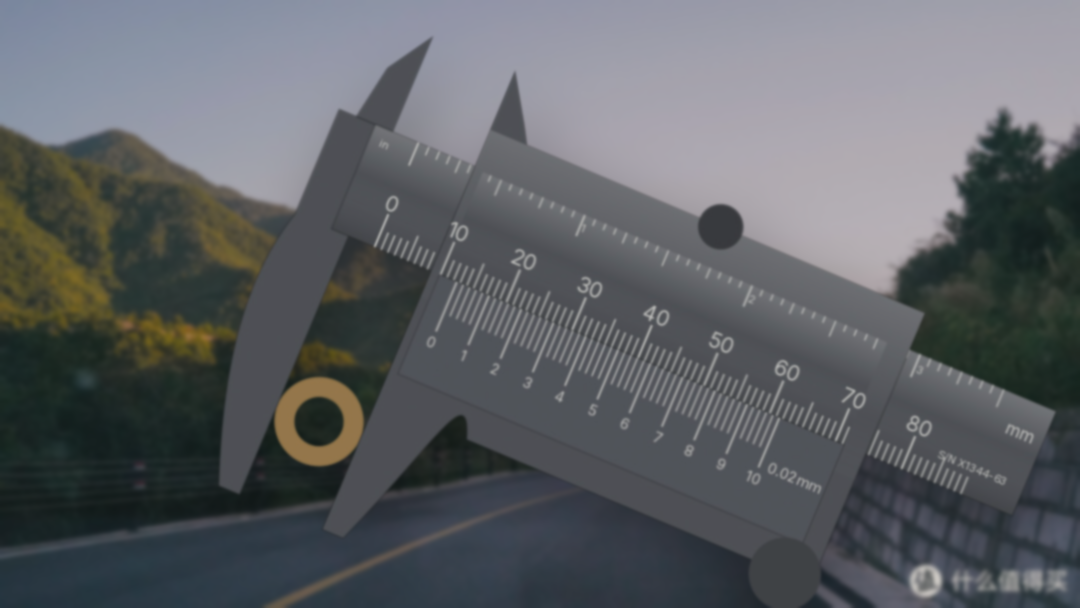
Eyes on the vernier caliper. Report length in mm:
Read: 12.5 mm
